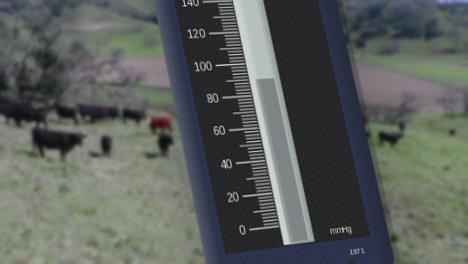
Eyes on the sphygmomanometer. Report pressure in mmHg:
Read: 90 mmHg
